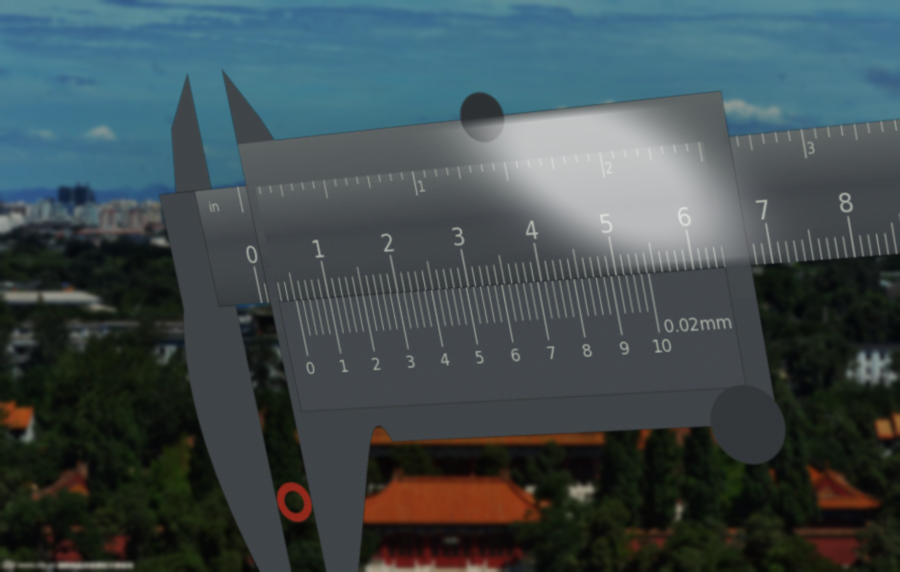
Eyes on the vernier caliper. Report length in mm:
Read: 5.2 mm
